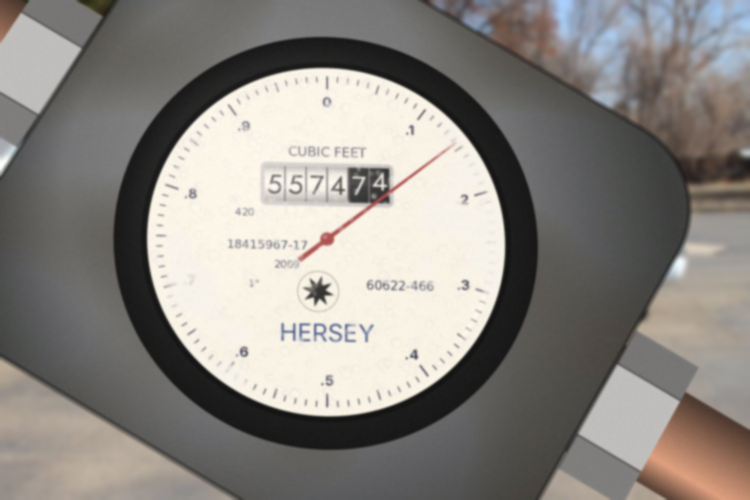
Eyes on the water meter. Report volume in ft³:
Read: 557474.14 ft³
